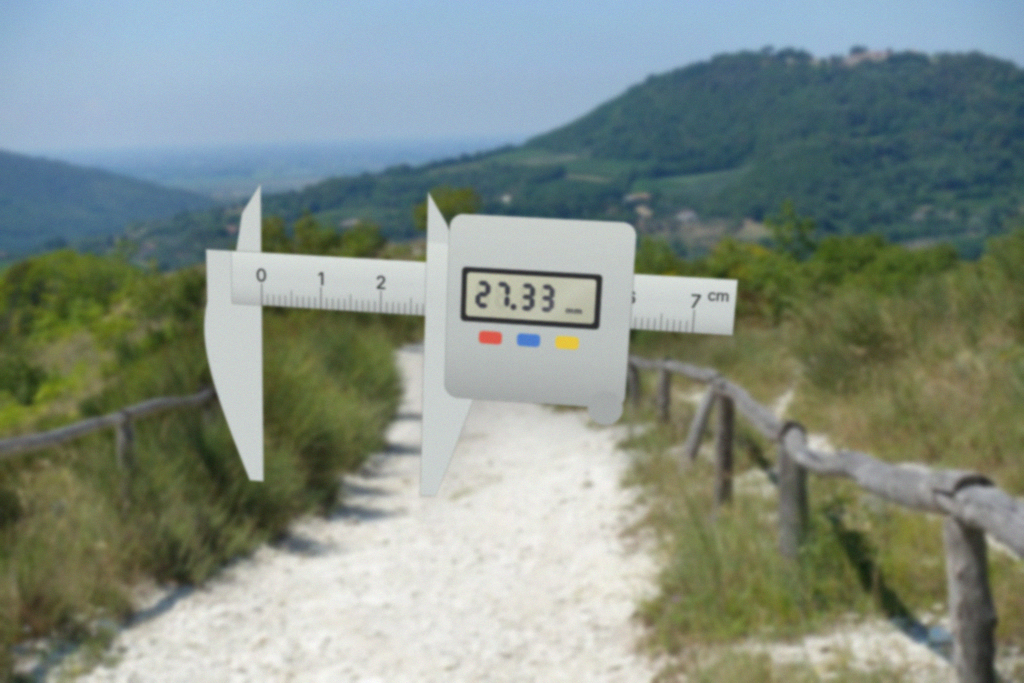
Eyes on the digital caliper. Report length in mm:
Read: 27.33 mm
